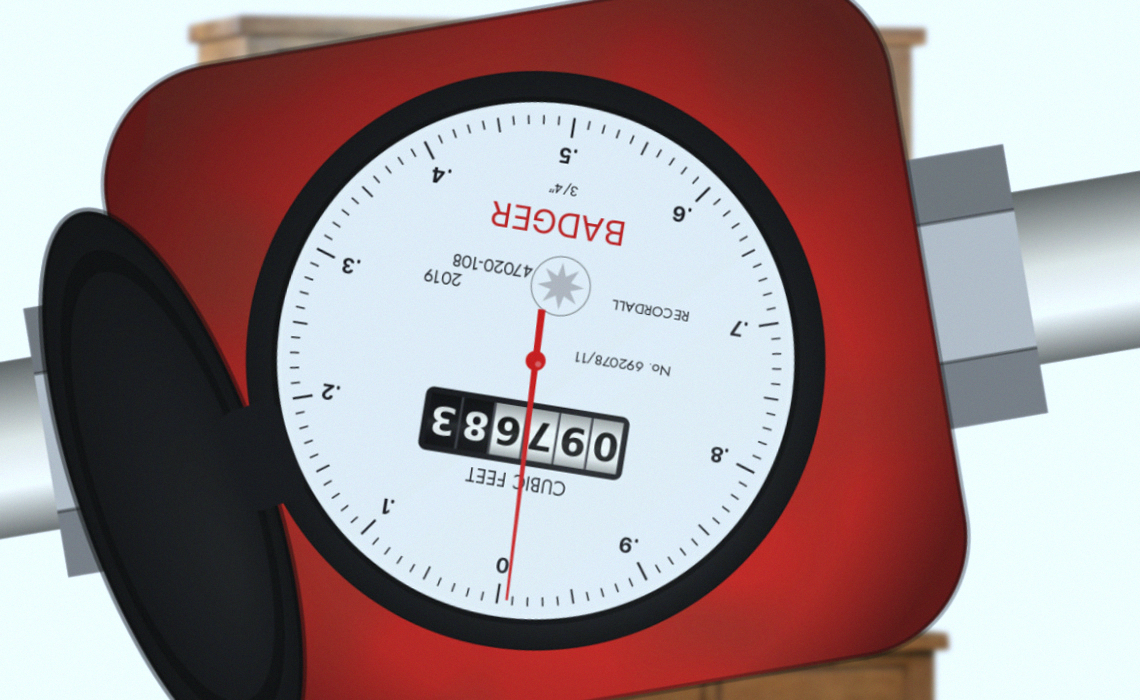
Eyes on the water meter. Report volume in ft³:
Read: 97682.99 ft³
